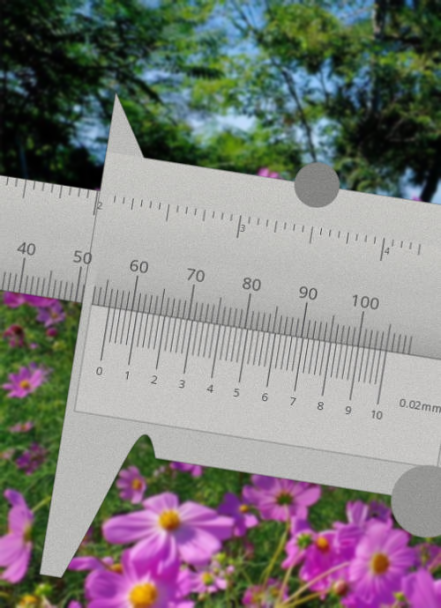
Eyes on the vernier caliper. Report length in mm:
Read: 56.0 mm
